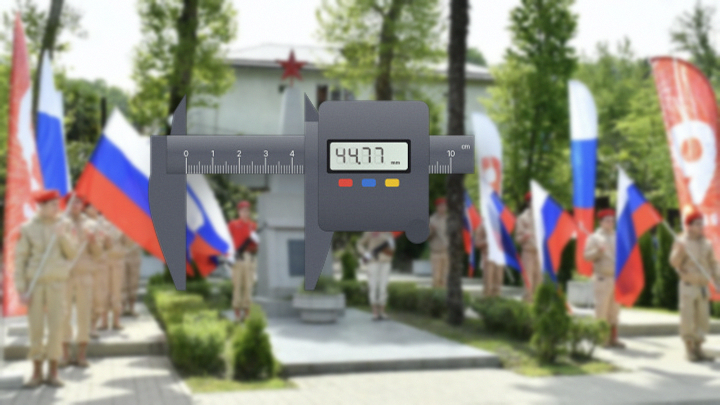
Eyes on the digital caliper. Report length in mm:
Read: 44.77 mm
